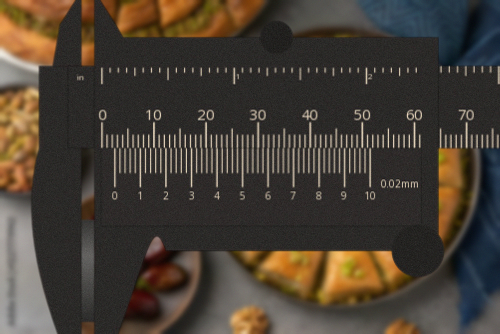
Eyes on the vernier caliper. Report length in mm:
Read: 2.5 mm
